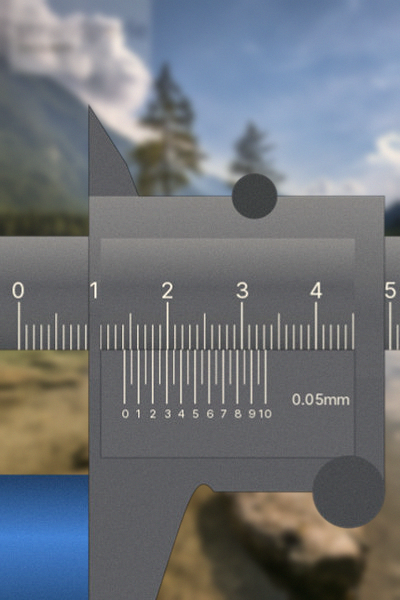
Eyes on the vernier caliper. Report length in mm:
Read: 14.2 mm
